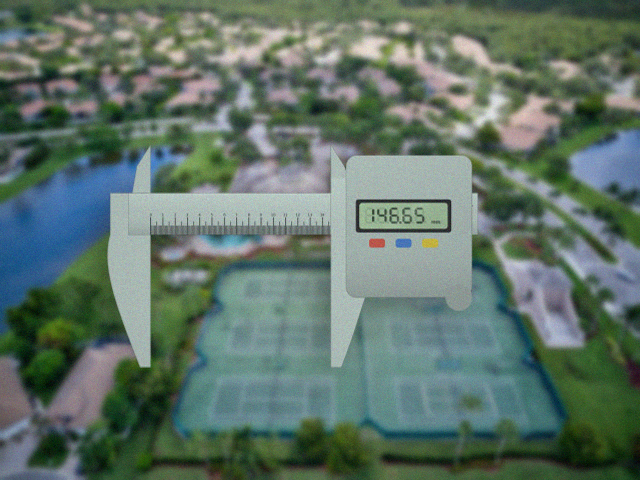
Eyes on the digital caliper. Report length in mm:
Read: 146.65 mm
